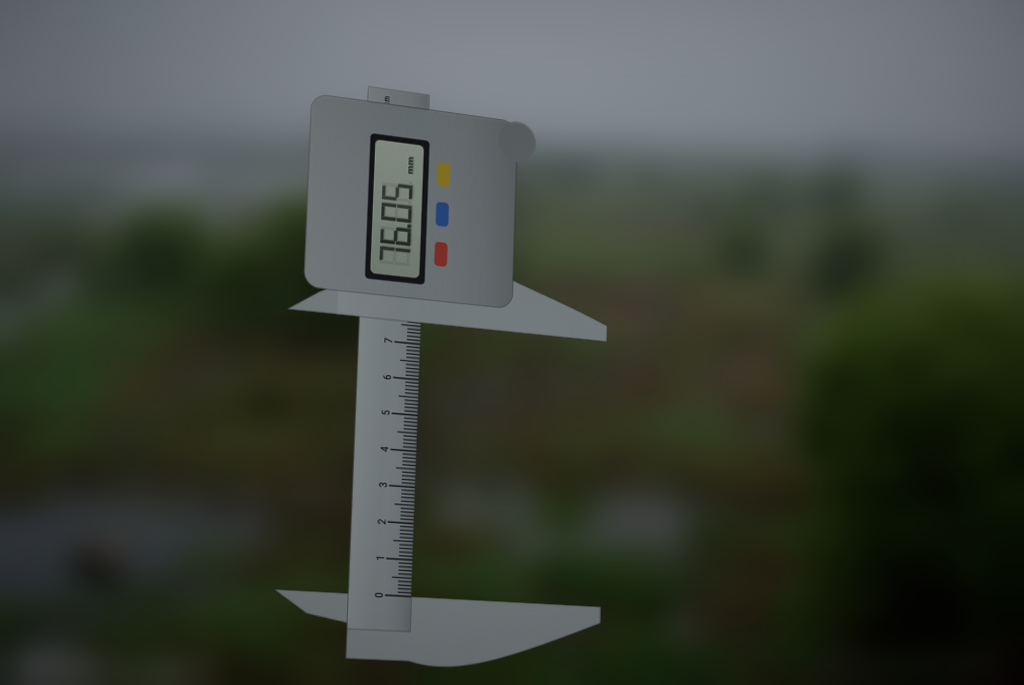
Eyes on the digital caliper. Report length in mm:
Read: 76.05 mm
